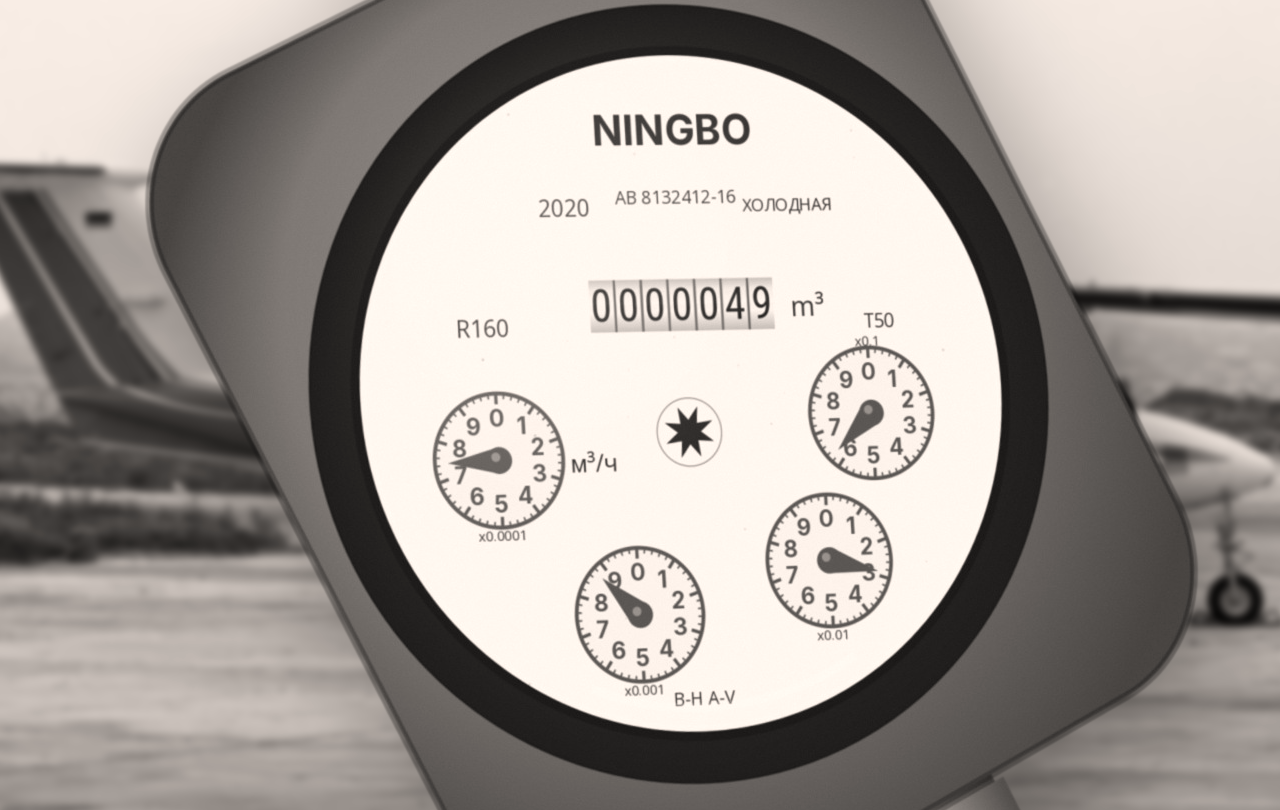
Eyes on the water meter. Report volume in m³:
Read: 49.6287 m³
